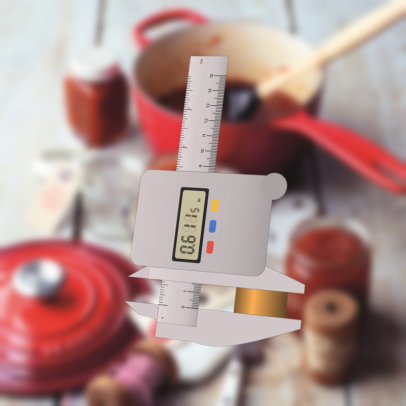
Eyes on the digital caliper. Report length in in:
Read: 0.6115 in
